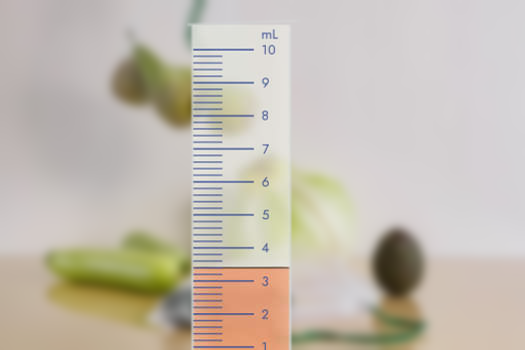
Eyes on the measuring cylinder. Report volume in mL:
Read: 3.4 mL
